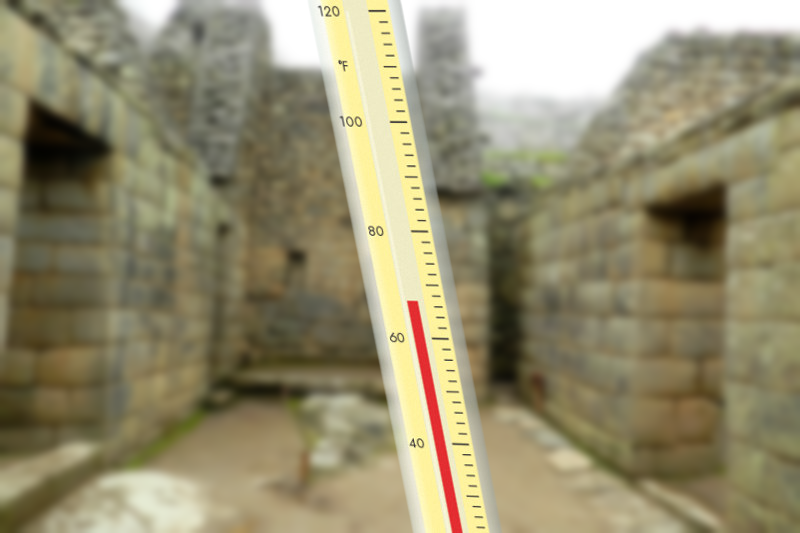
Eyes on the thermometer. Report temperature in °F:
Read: 67 °F
